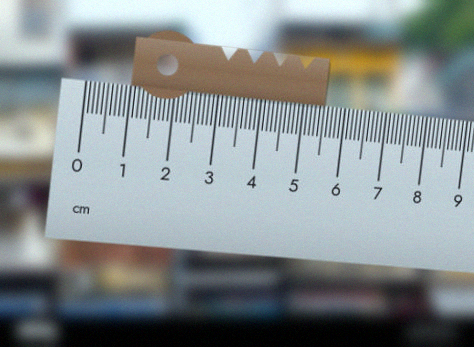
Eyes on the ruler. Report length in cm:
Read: 4.5 cm
